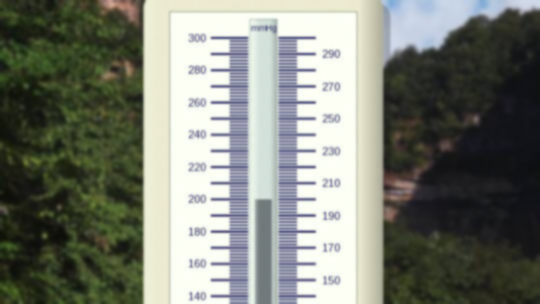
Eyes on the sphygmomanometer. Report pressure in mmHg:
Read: 200 mmHg
